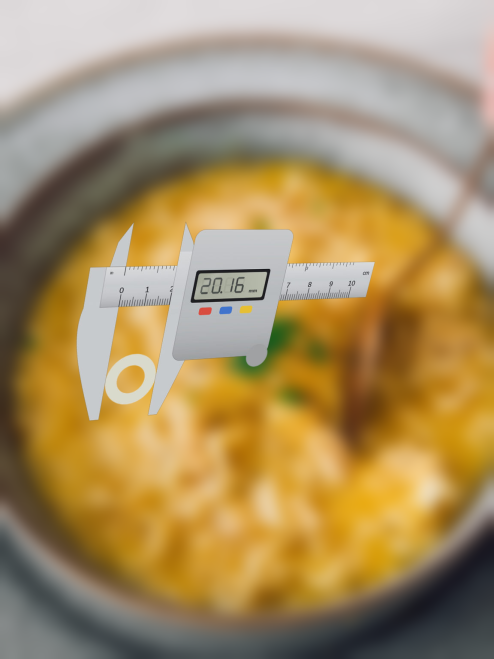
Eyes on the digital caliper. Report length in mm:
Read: 20.16 mm
